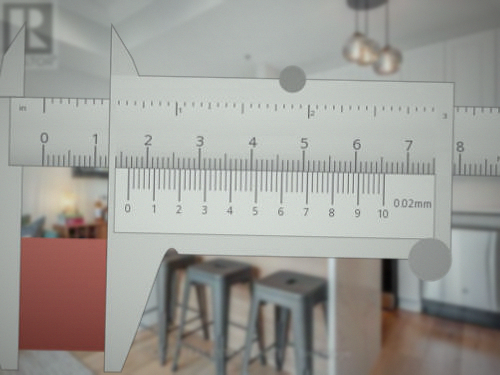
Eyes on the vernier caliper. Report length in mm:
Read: 16.5 mm
